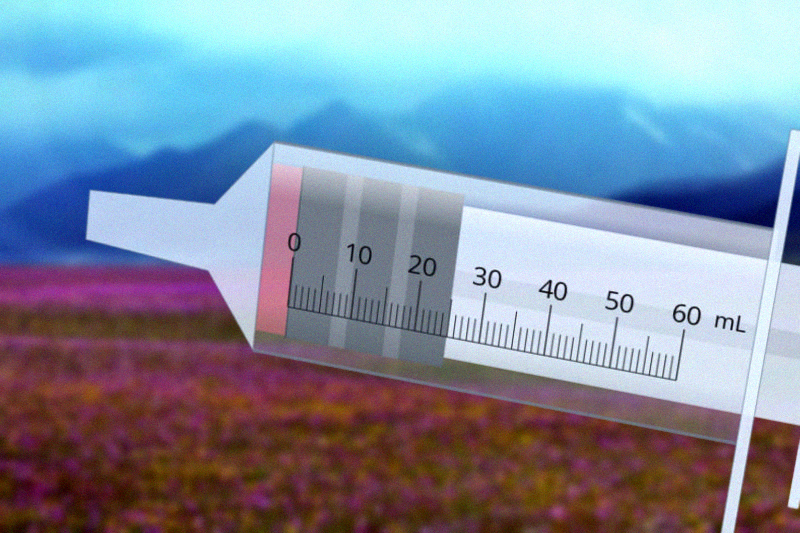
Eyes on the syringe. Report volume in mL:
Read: 0 mL
